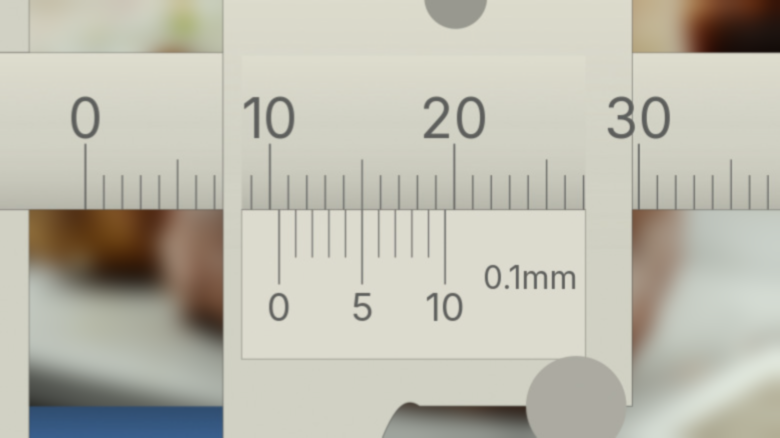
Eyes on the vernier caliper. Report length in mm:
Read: 10.5 mm
